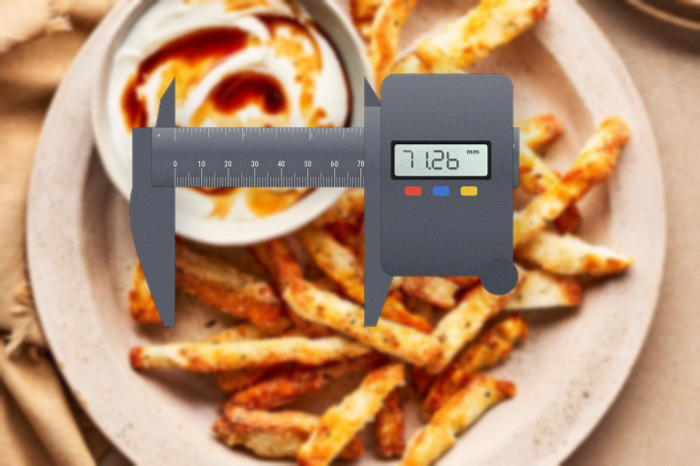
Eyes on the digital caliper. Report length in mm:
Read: 71.26 mm
